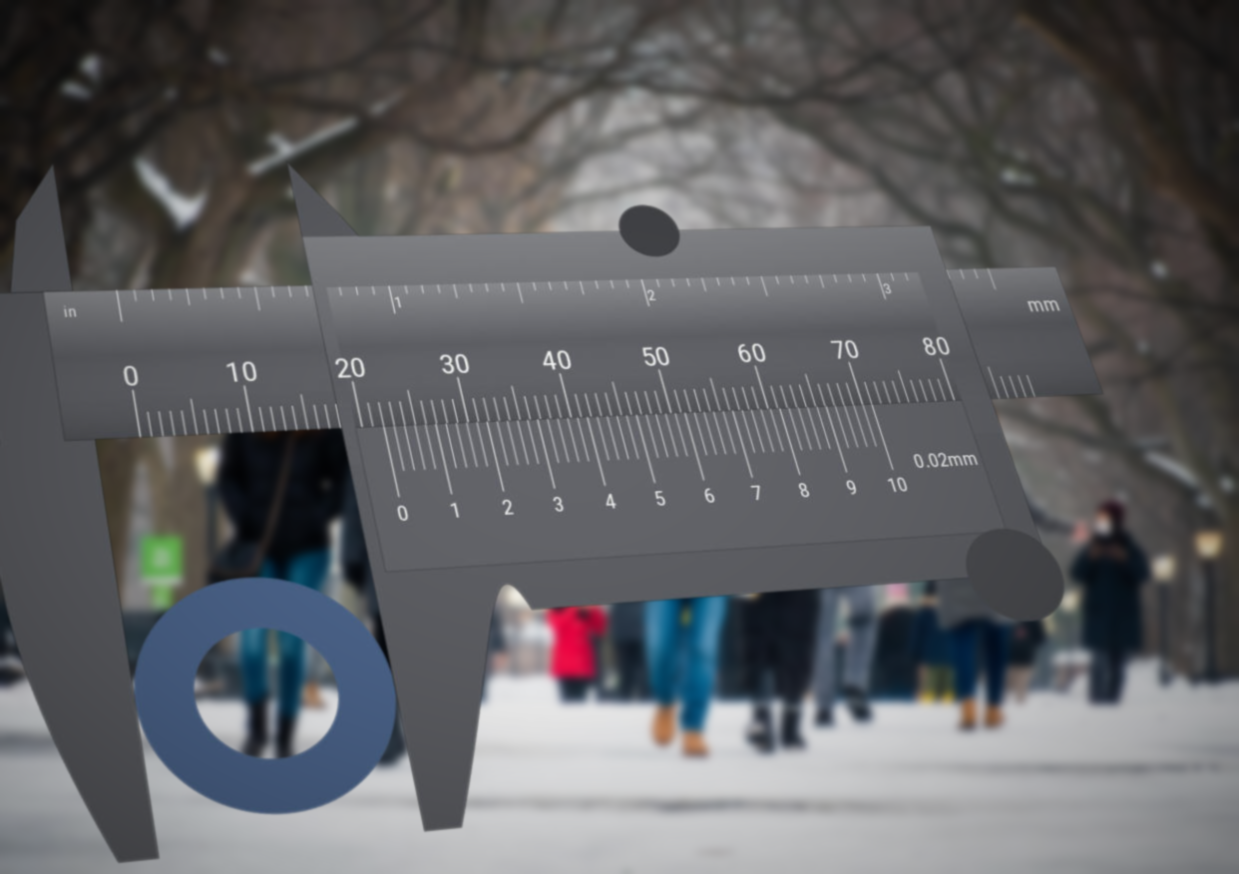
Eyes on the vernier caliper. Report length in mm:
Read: 22.0 mm
